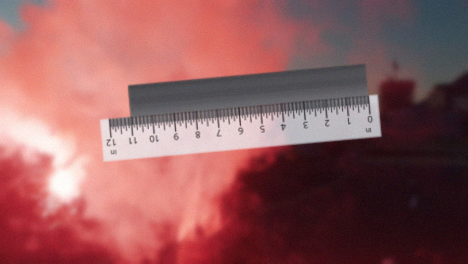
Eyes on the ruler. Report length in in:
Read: 11 in
